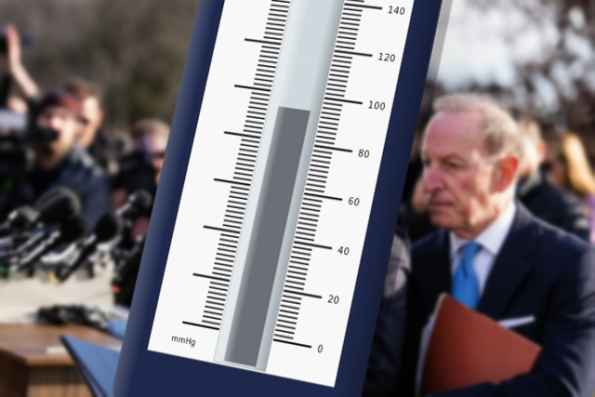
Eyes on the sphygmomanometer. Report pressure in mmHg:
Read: 94 mmHg
